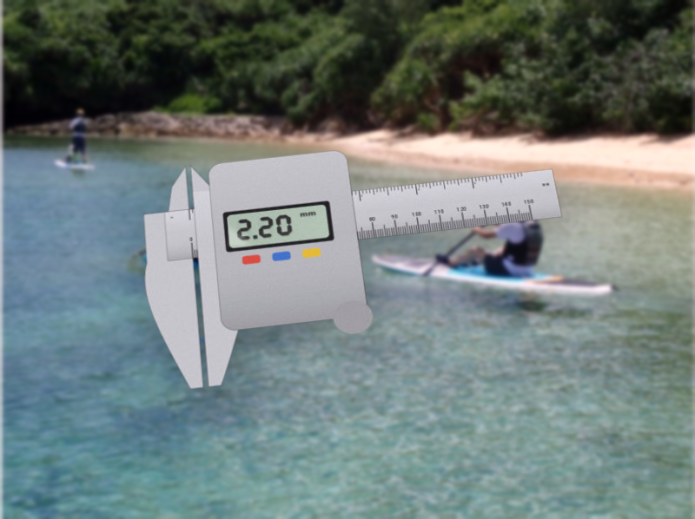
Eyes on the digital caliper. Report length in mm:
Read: 2.20 mm
